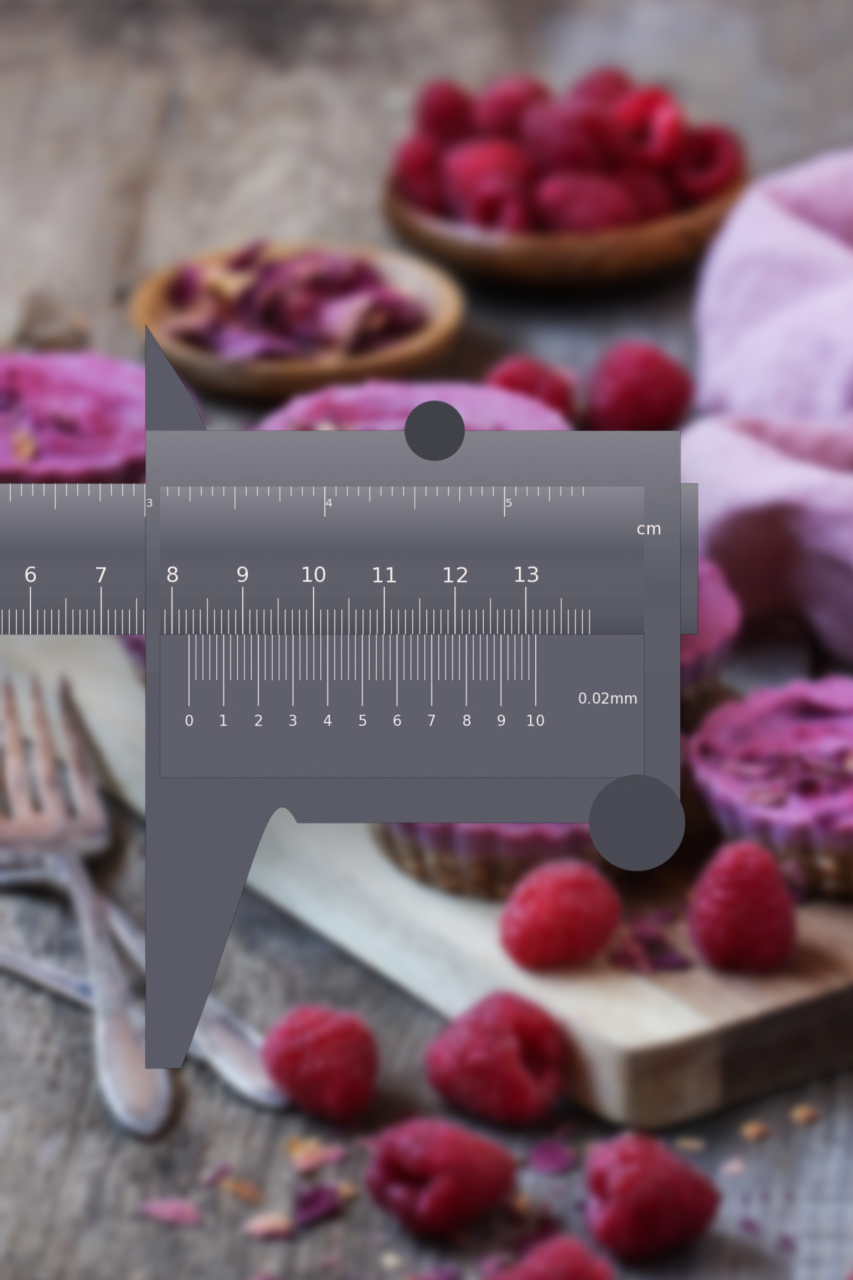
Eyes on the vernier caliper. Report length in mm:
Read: 82.4 mm
